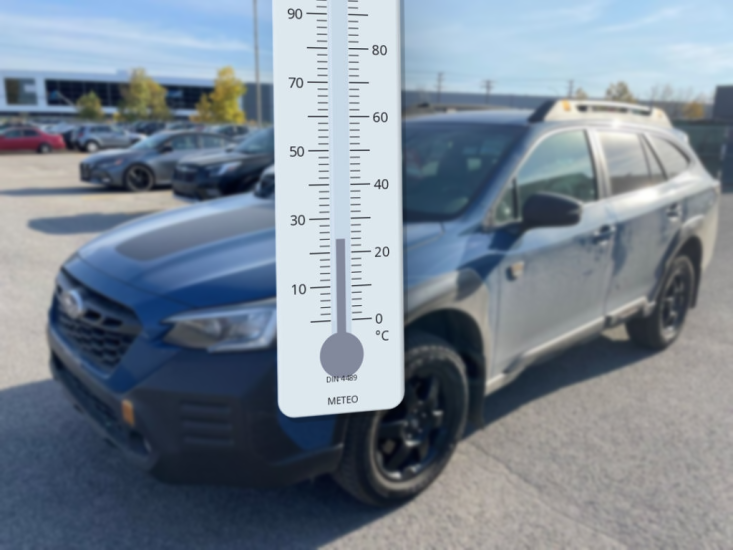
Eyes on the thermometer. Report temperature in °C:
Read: 24 °C
